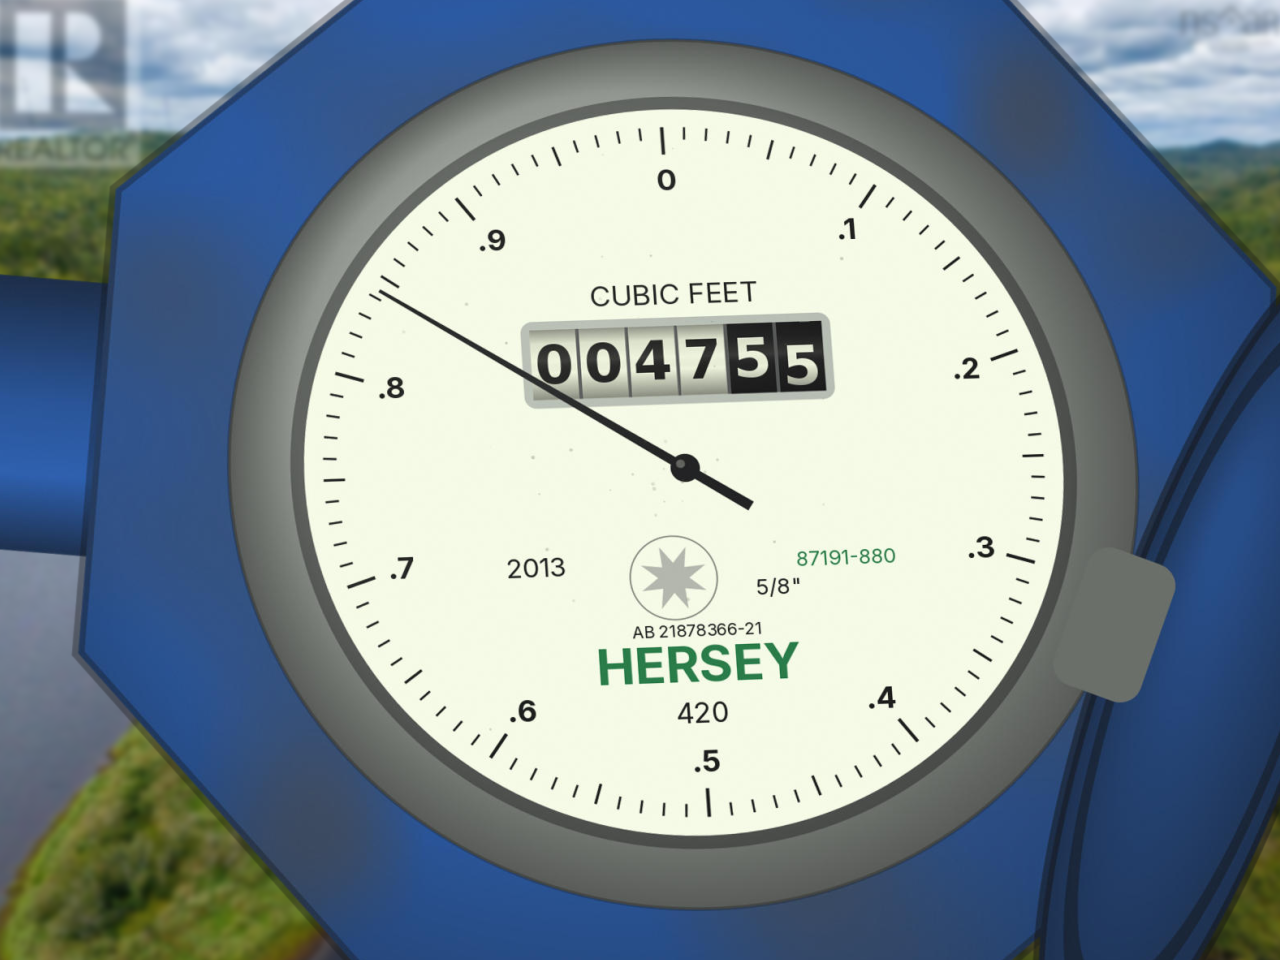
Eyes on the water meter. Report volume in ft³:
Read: 4754.84 ft³
